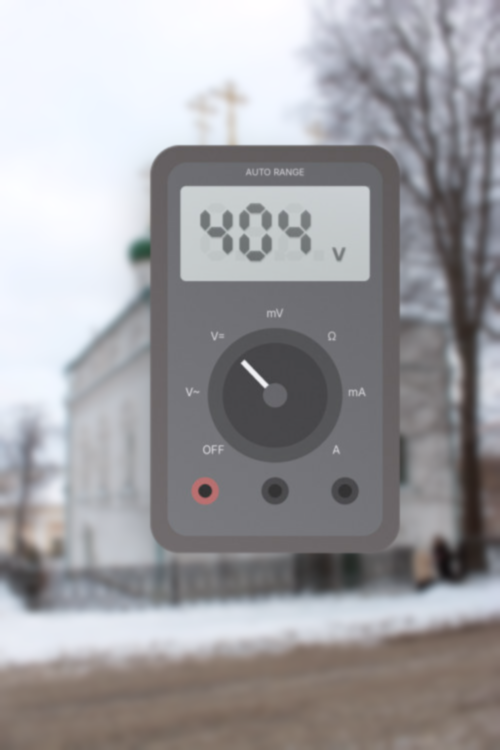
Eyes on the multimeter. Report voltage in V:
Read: 404 V
